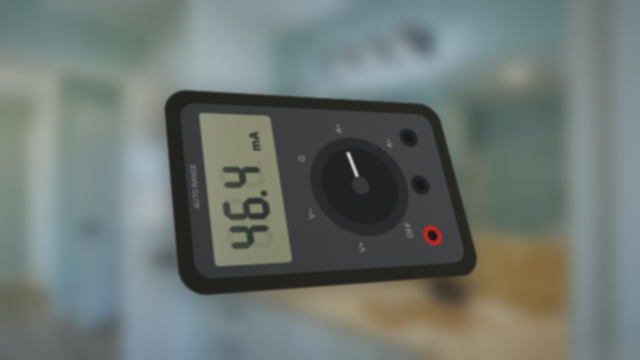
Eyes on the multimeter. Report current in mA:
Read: 46.4 mA
